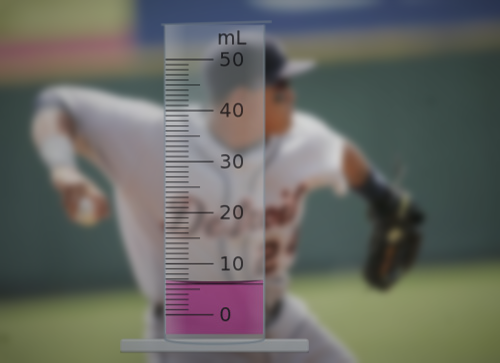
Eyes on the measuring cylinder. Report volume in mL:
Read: 6 mL
